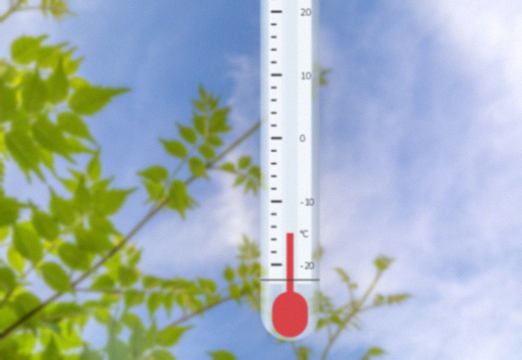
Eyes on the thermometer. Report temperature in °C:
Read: -15 °C
